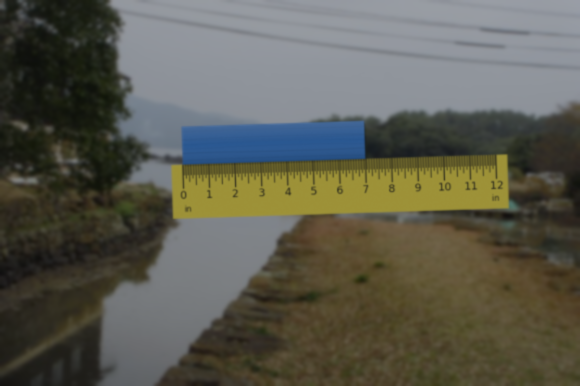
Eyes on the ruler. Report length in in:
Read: 7 in
